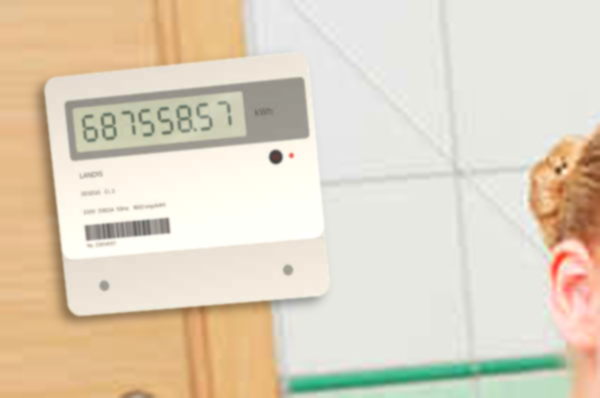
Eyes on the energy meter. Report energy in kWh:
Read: 687558.57 kWh
